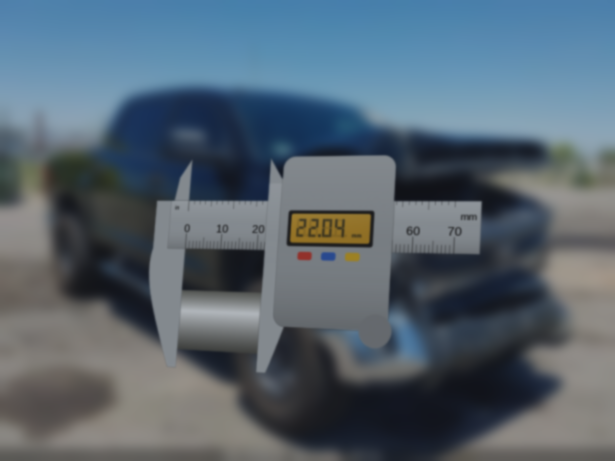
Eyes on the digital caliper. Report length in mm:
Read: 22.04 mm
